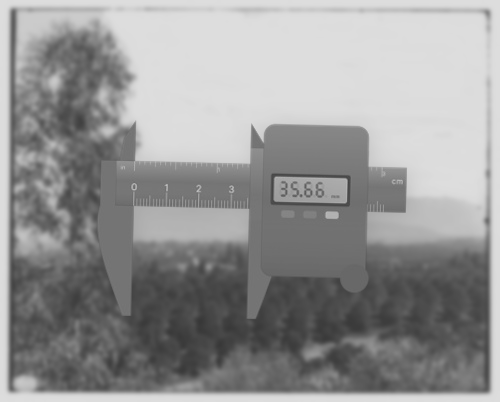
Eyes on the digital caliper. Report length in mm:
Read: 35.66 mm
